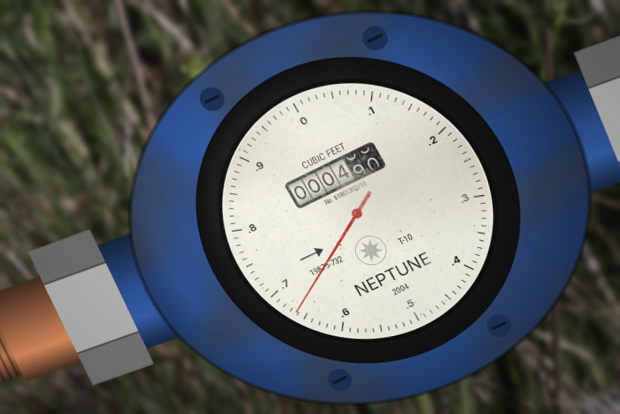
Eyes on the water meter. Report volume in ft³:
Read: 489.66 ft³
